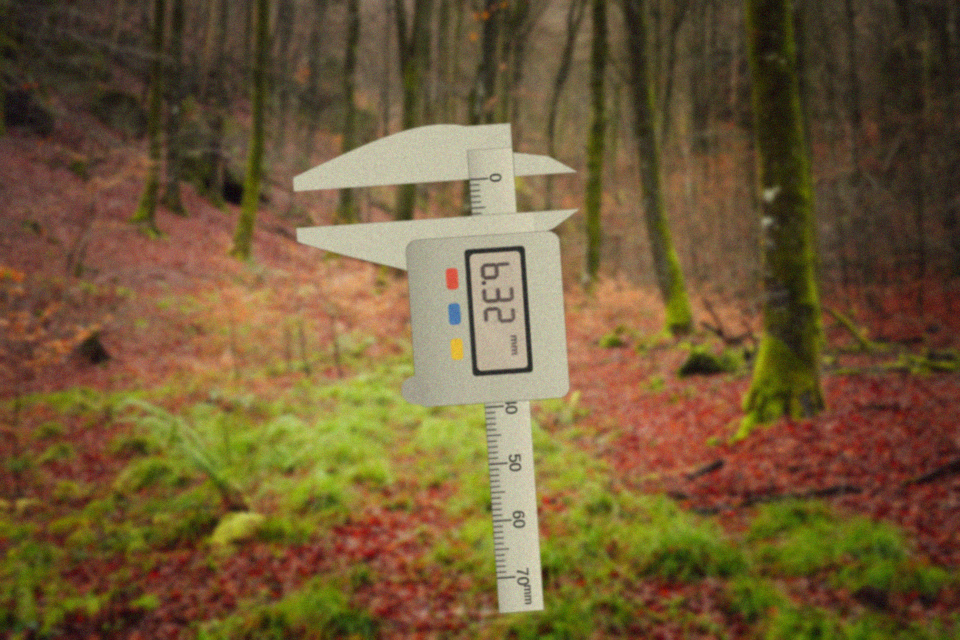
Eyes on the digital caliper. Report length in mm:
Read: 6.32 mm
